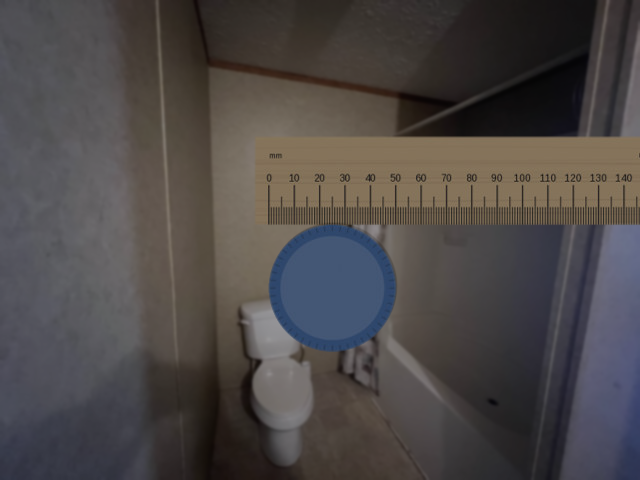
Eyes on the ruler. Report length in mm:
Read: 50 mm
